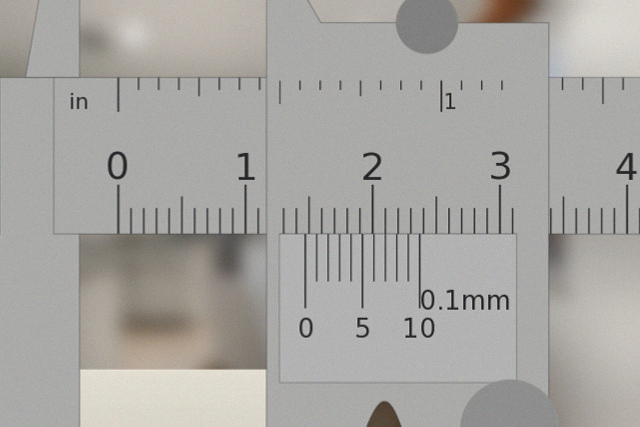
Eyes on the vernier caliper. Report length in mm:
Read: 14.7 mm
